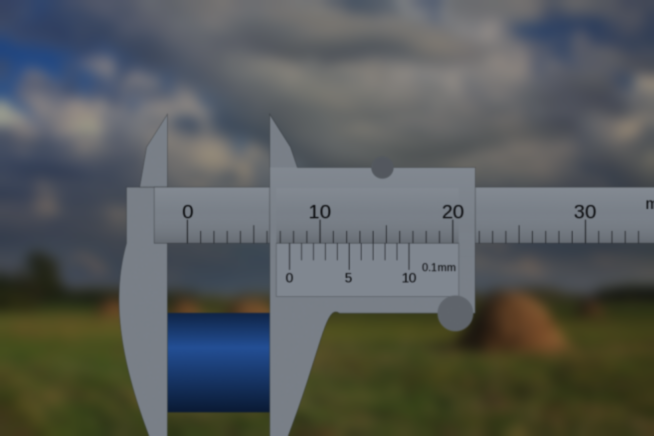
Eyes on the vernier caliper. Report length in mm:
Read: 7.7 mm
